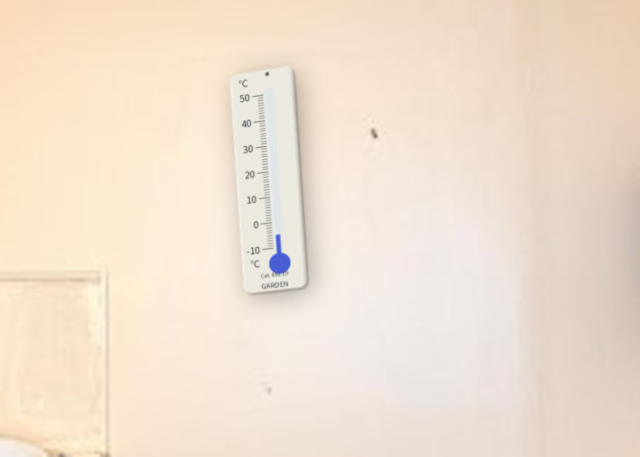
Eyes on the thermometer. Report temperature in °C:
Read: -5 °C
